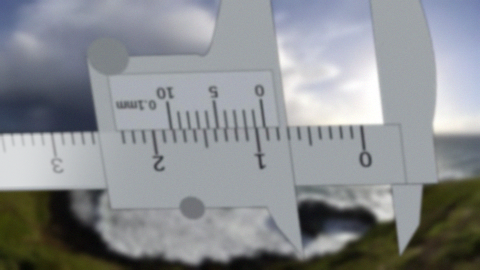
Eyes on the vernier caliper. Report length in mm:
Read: 9.2 mm
